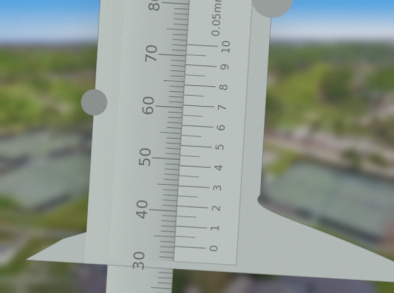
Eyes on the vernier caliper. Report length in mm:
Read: 33.2 mm
